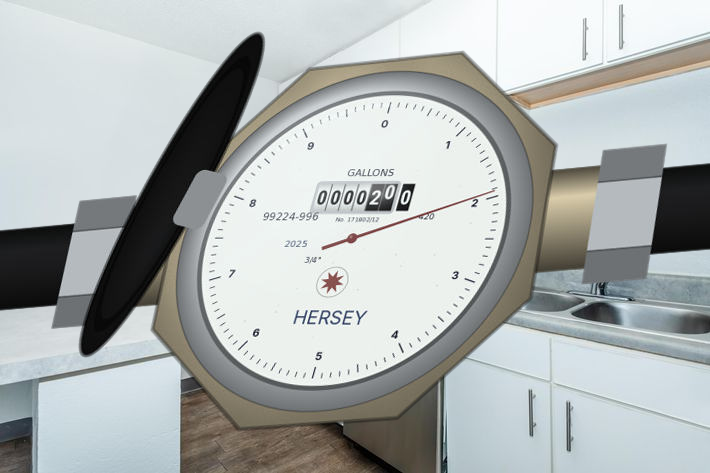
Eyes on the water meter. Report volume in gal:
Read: 201.9 gal
